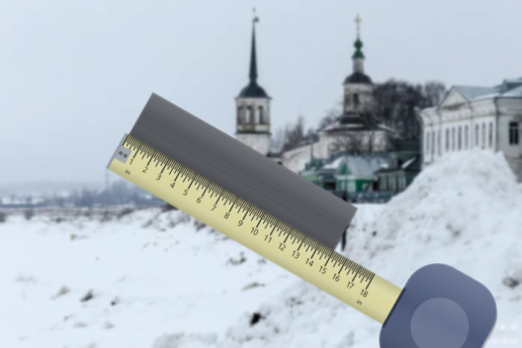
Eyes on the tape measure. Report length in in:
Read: 15 in
